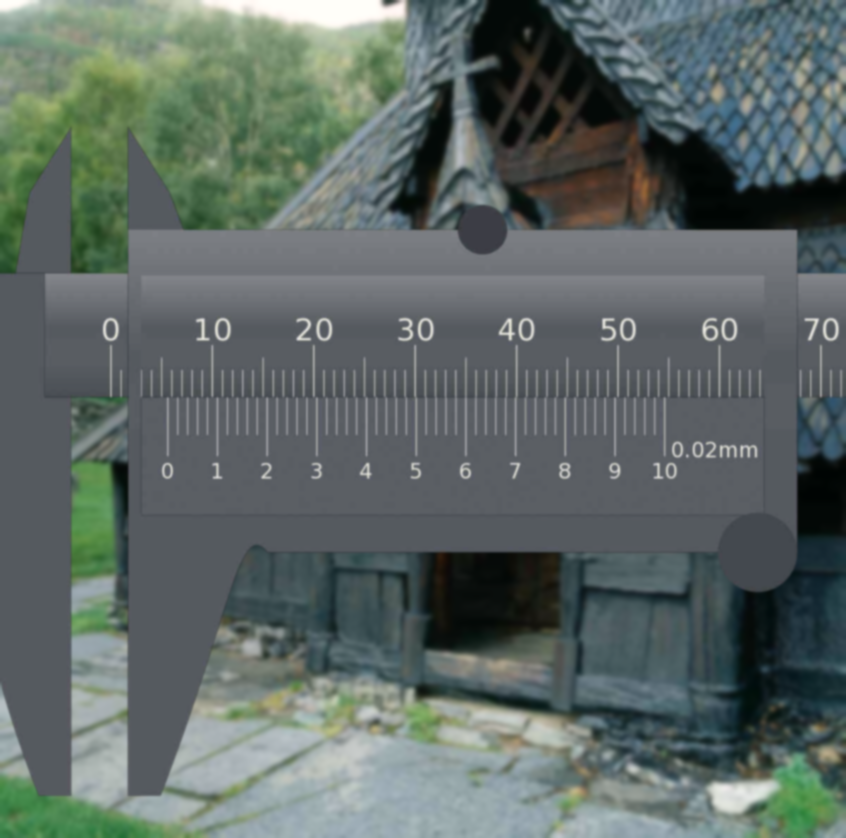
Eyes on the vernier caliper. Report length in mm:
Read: 5.6 mm
